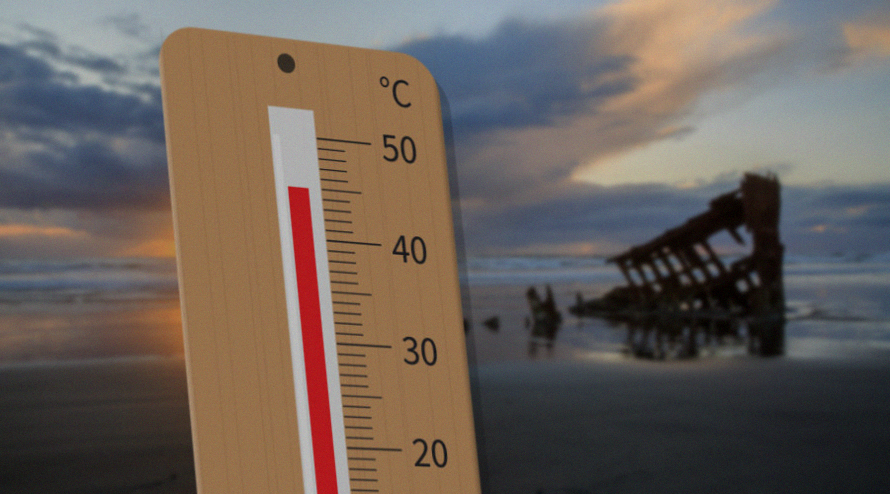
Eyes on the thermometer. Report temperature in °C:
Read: 45 °C
